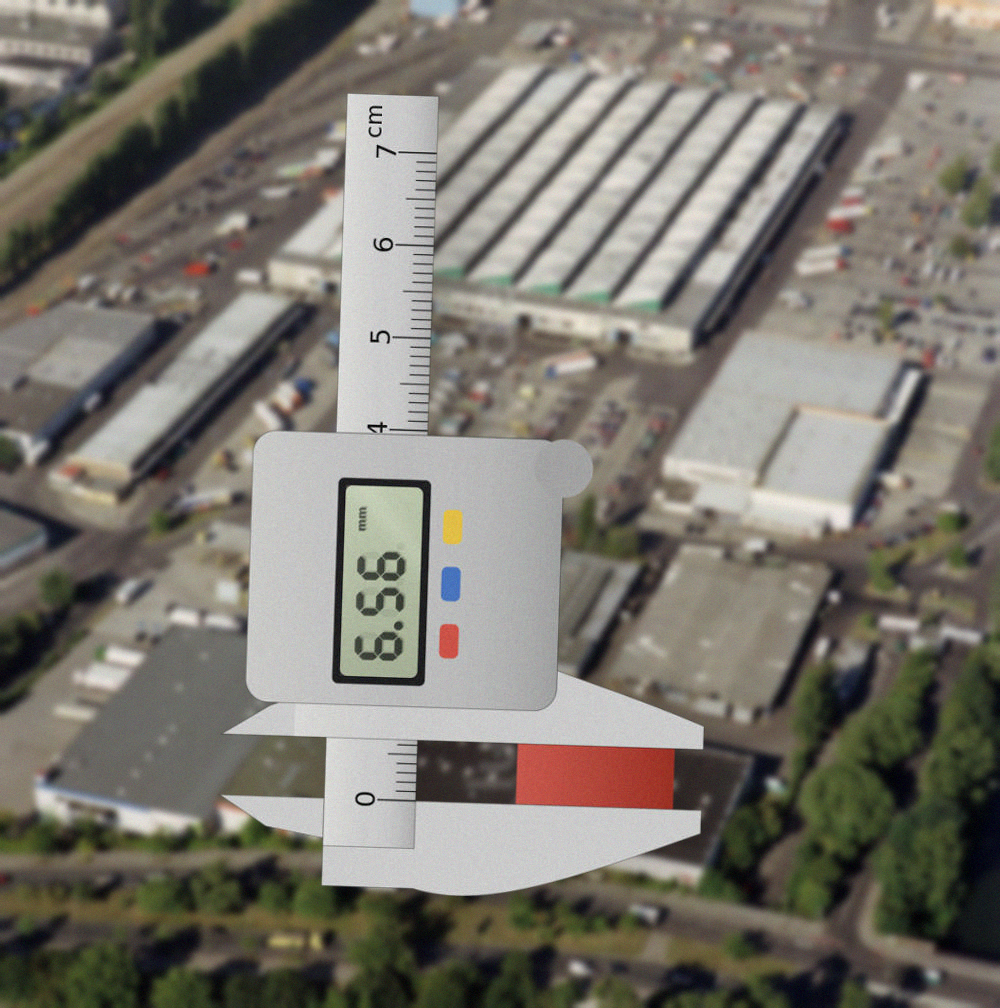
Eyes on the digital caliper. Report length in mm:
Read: 6.56 mm
